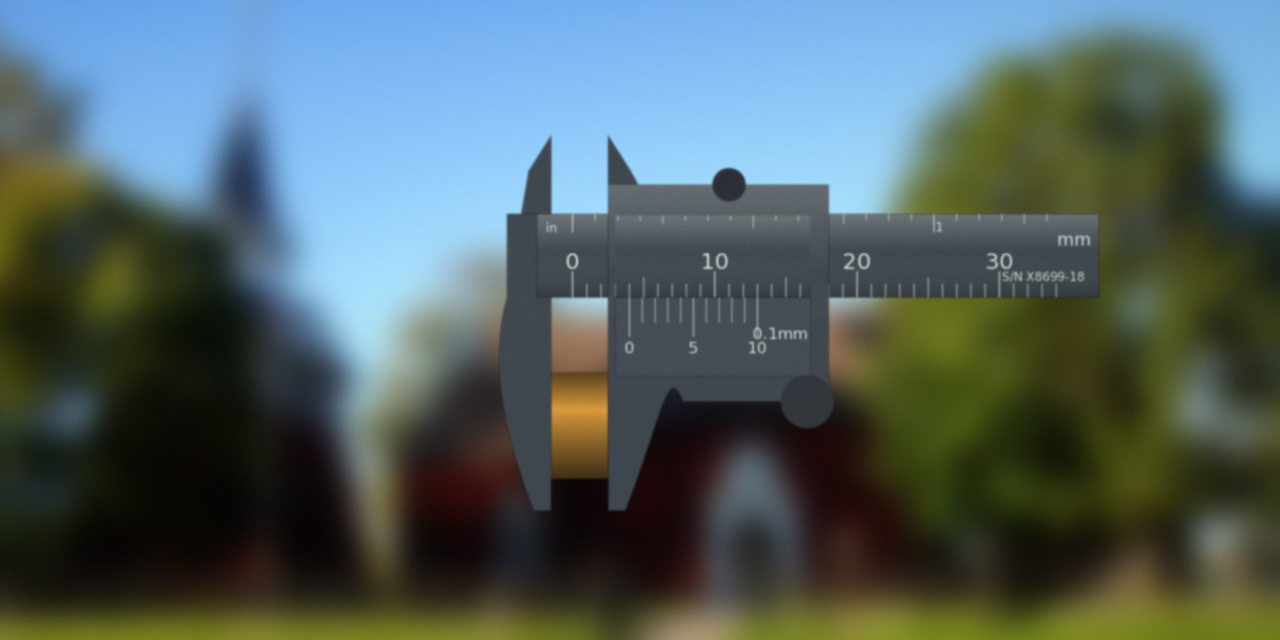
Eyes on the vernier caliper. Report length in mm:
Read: 4.0 mm
